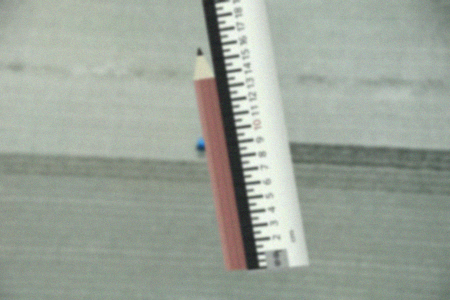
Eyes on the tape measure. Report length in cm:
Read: 16 cm
